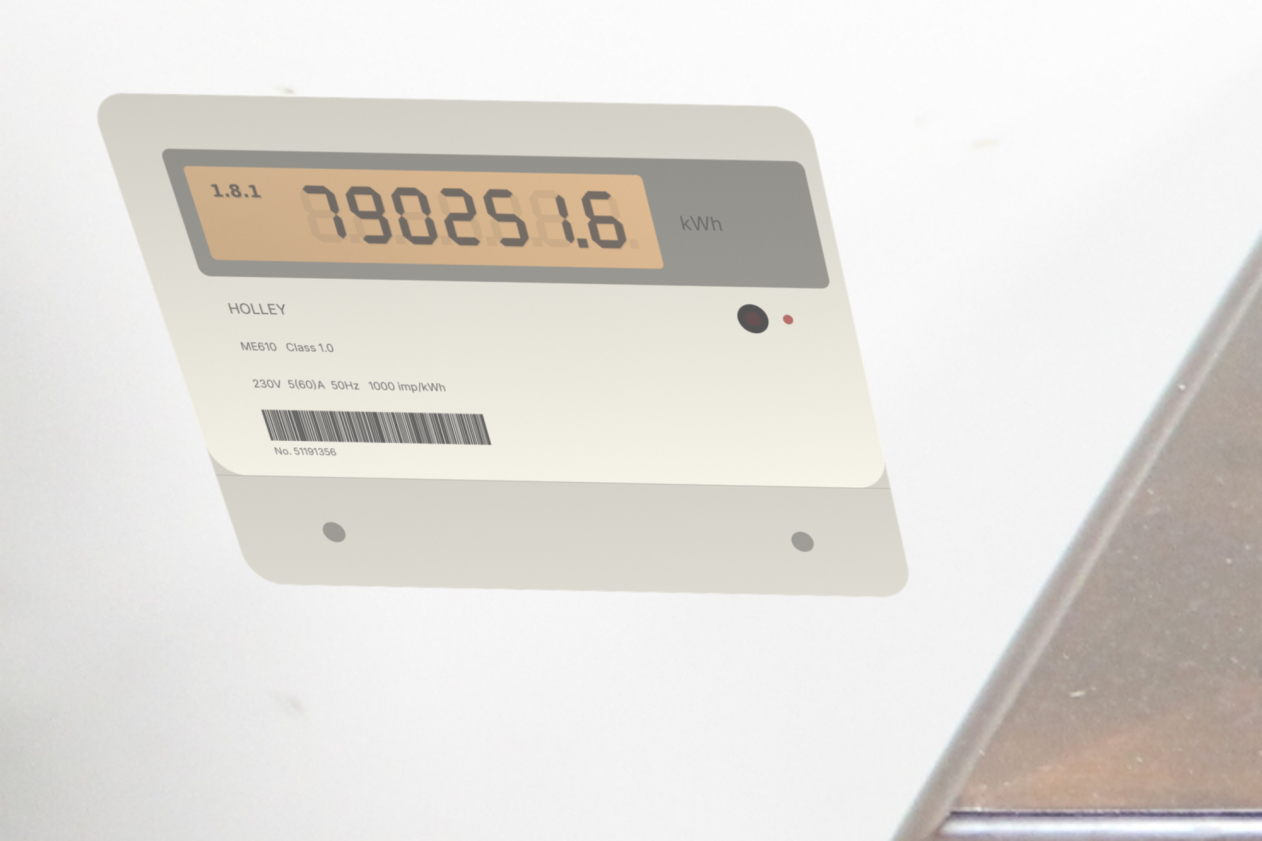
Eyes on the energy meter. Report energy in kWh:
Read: 790251.6 kWh
